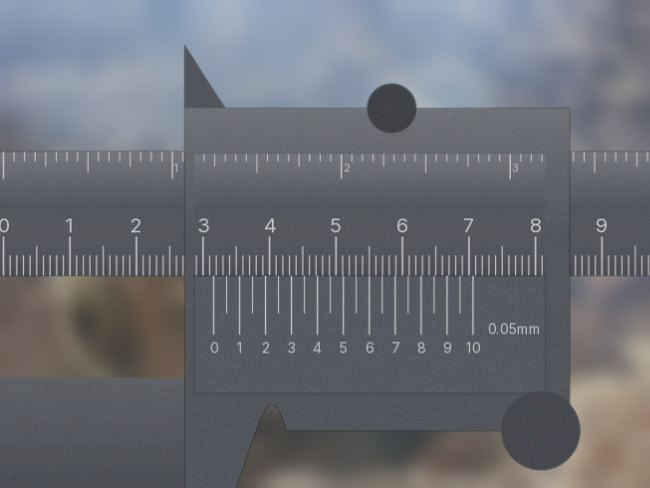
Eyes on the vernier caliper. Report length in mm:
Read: 31.6 mm
